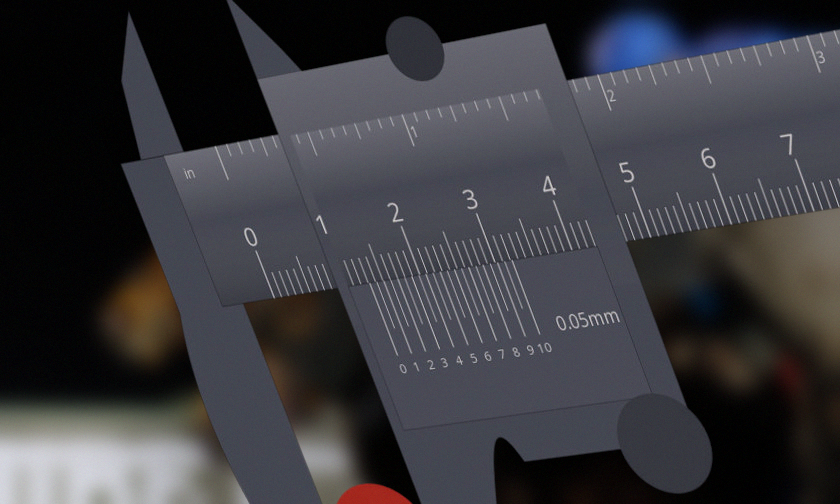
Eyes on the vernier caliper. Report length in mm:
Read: 13.2 mm
